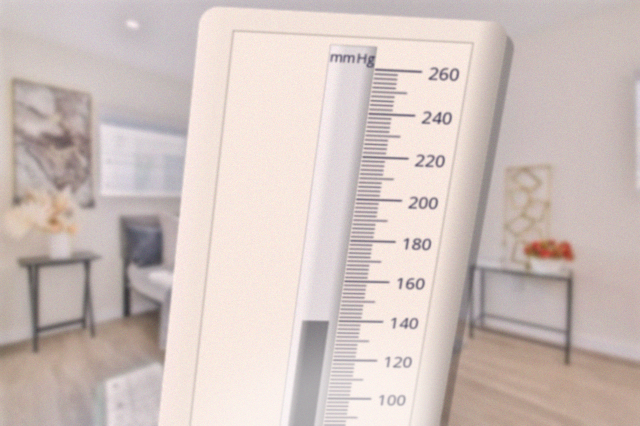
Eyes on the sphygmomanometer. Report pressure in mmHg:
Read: 140 mmHg
